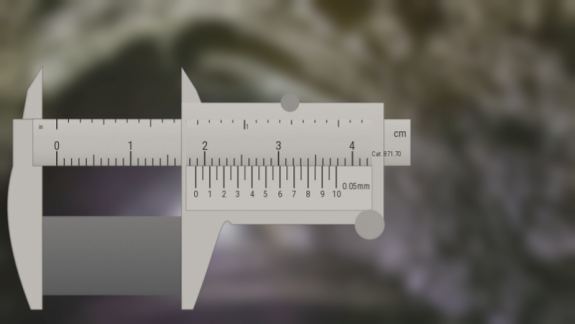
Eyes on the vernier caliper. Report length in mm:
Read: 18.8 mm
